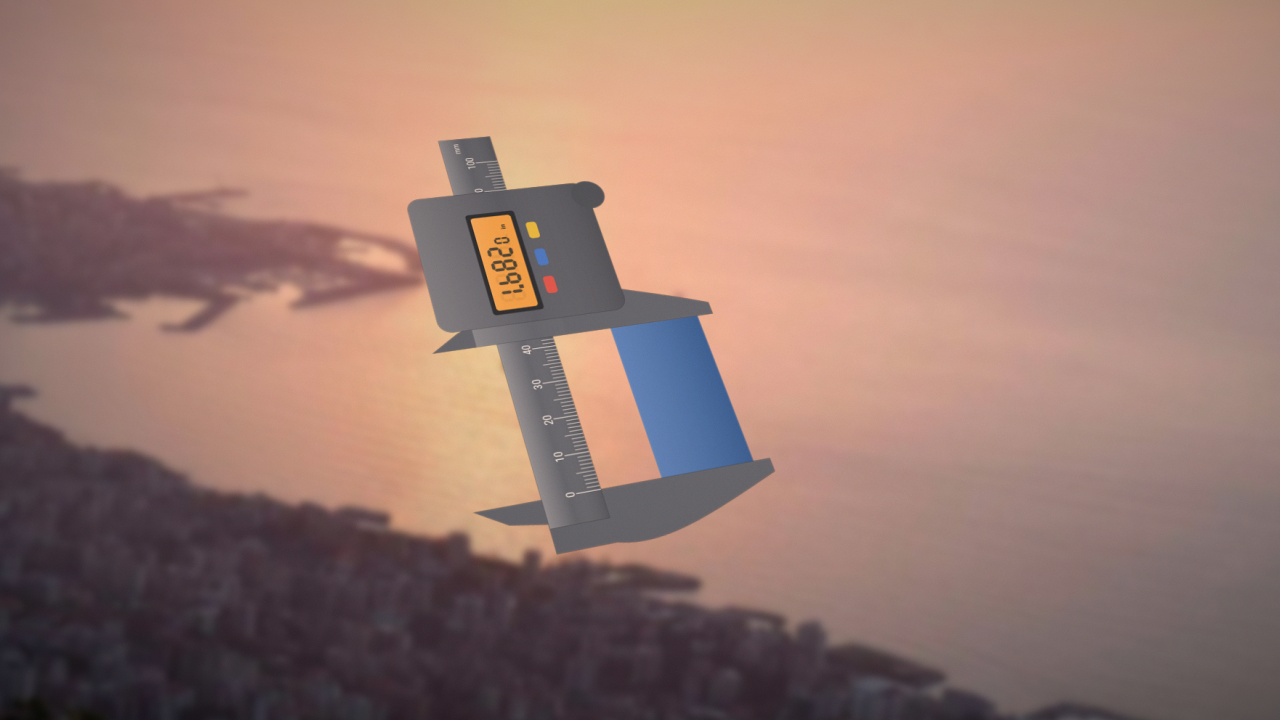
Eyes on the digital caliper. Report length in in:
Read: 1.6820 in
